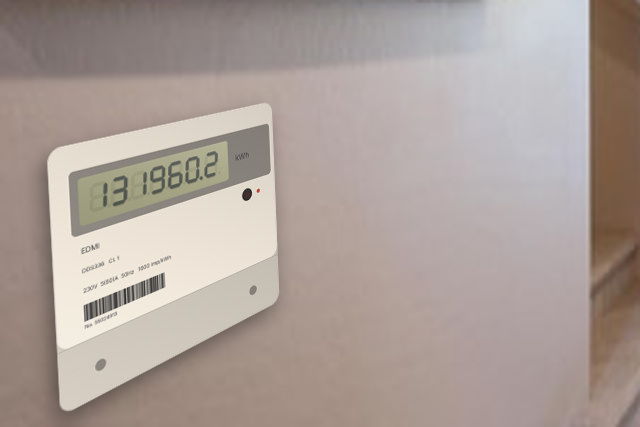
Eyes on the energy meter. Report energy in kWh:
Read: 131960.2 kWh
